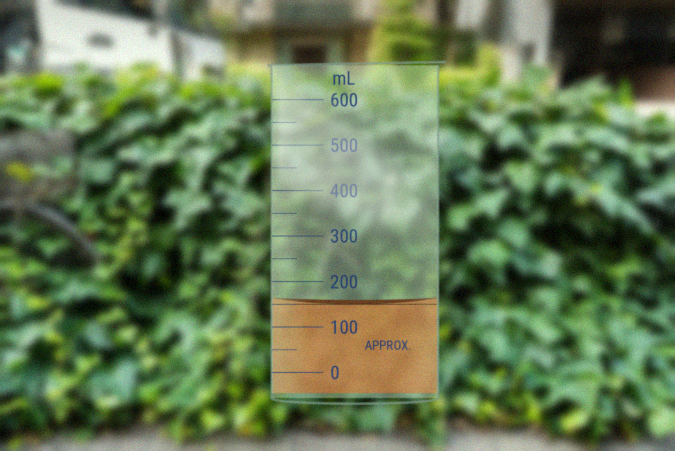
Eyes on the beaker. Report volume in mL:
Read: 150 mL
